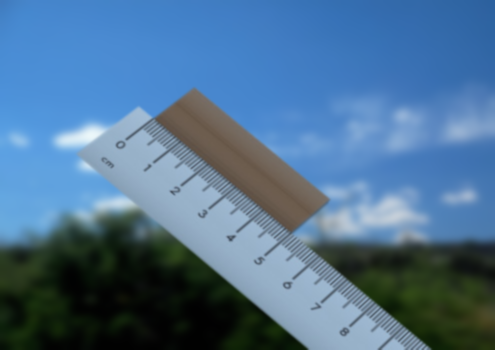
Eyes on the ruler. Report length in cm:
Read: 5 cm
